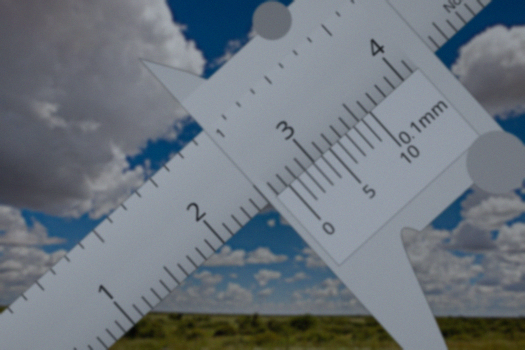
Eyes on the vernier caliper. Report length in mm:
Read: 27.2 mm
